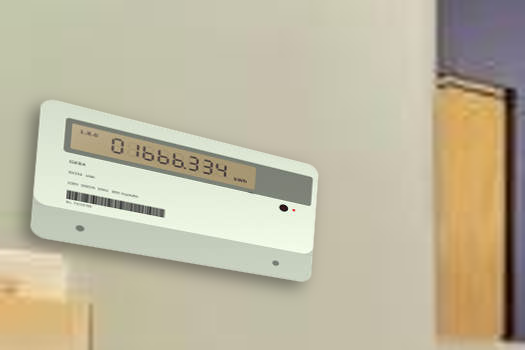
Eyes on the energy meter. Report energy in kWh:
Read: 1666.334 kWh
